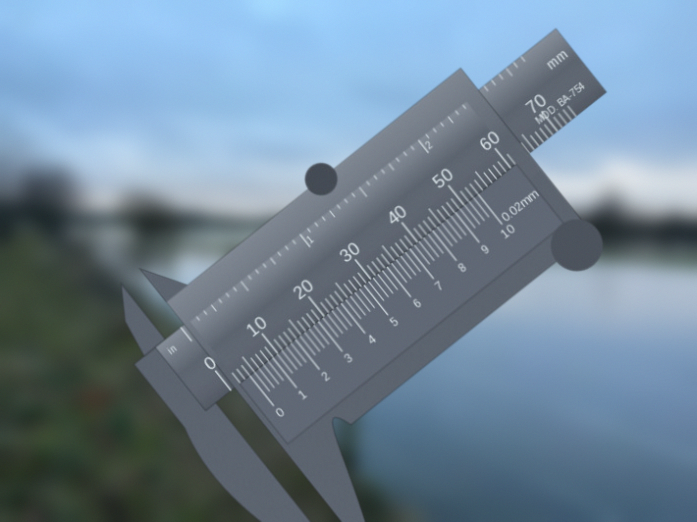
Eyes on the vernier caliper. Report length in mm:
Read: 4.0 mm
